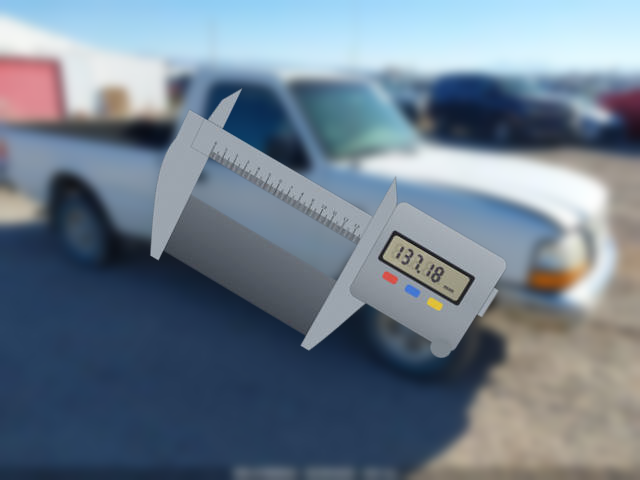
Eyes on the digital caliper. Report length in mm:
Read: 137.18 mm
